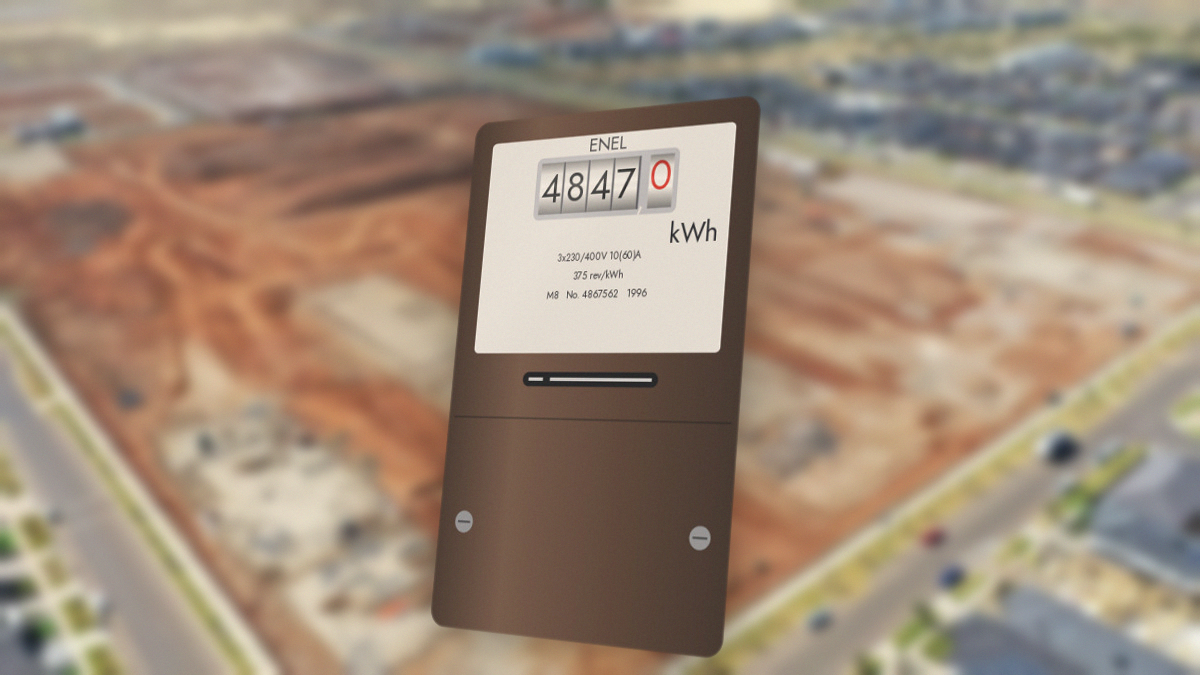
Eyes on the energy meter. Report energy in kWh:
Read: 4847.0 kWh
